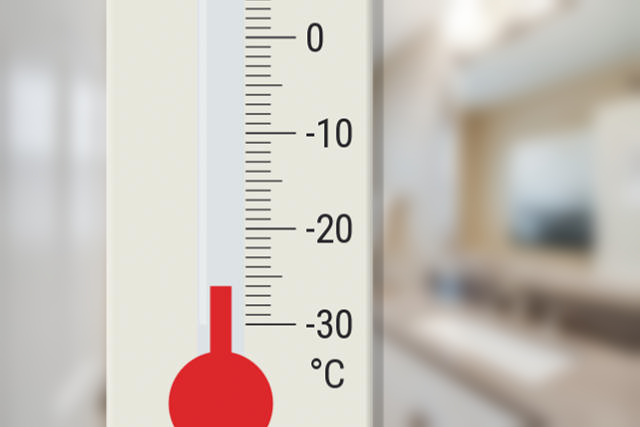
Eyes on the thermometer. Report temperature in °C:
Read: -26 °C
